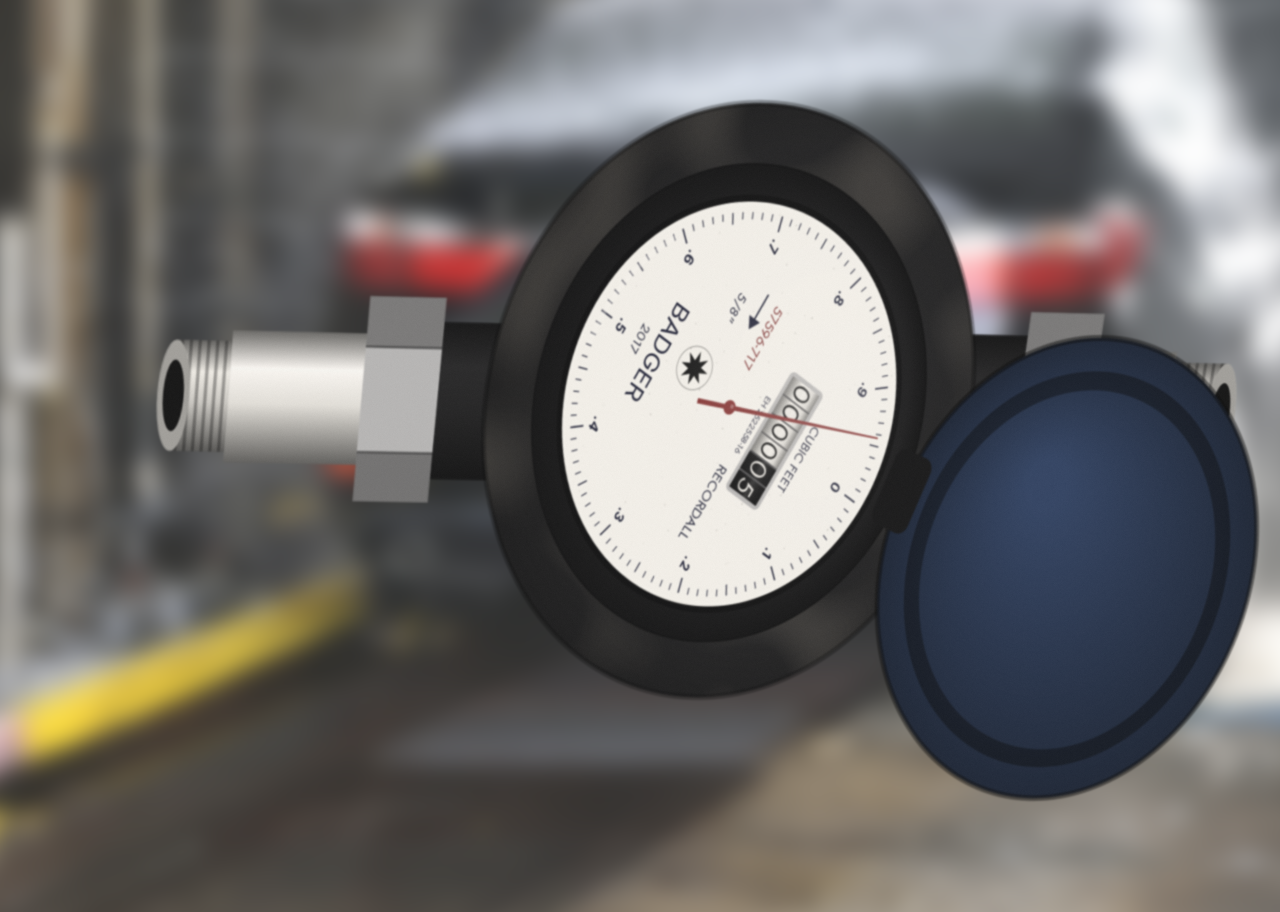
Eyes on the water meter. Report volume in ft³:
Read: 4.94 ft³
